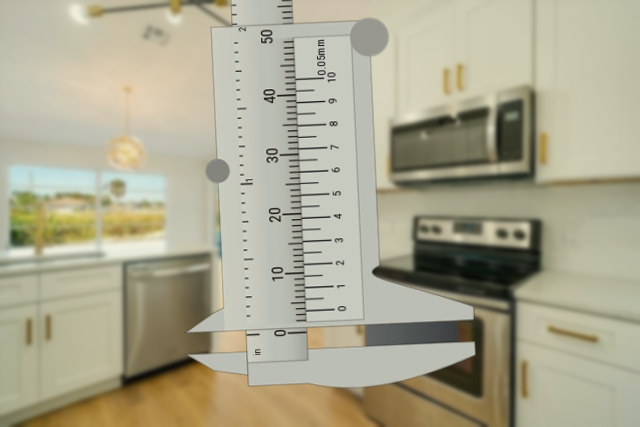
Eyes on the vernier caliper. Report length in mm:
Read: 3.6 mm
